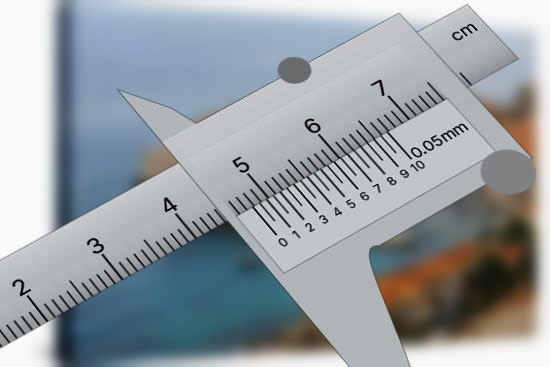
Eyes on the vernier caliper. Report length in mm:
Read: 47.8 mm
